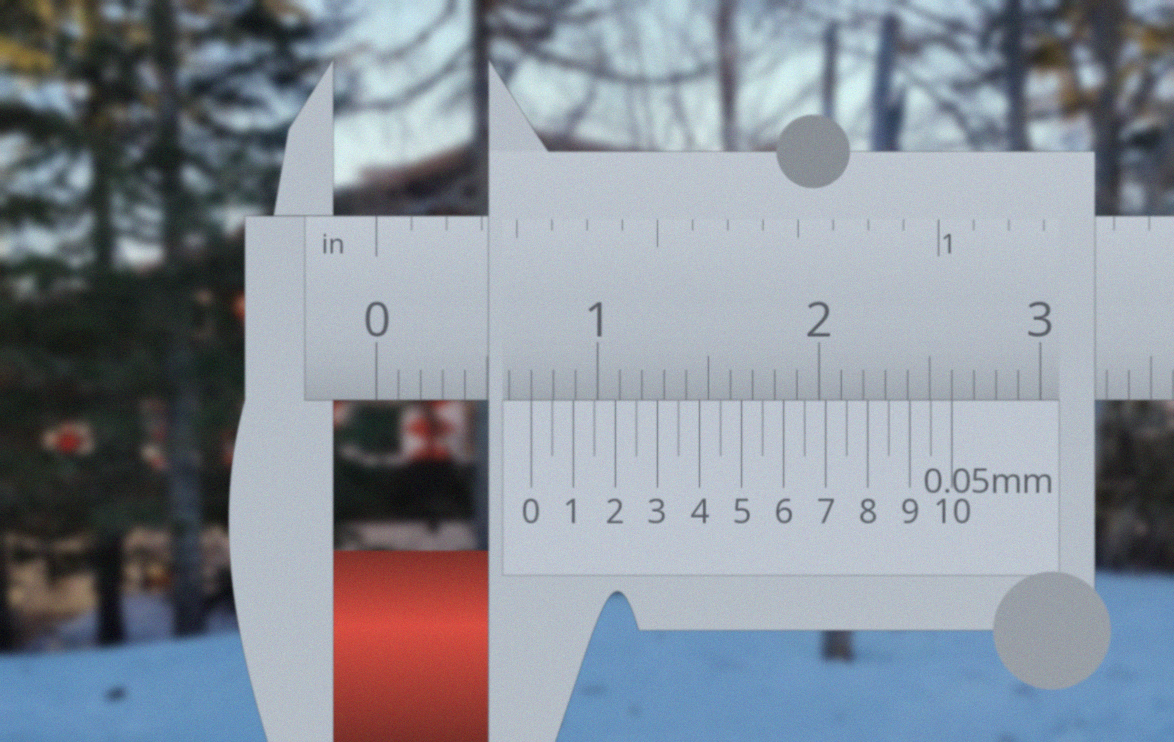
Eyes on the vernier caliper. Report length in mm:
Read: 7.0 mm
